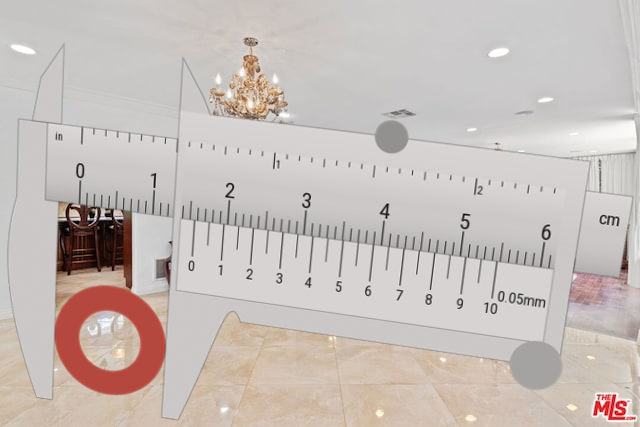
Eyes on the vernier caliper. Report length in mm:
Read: 15.6 mm
